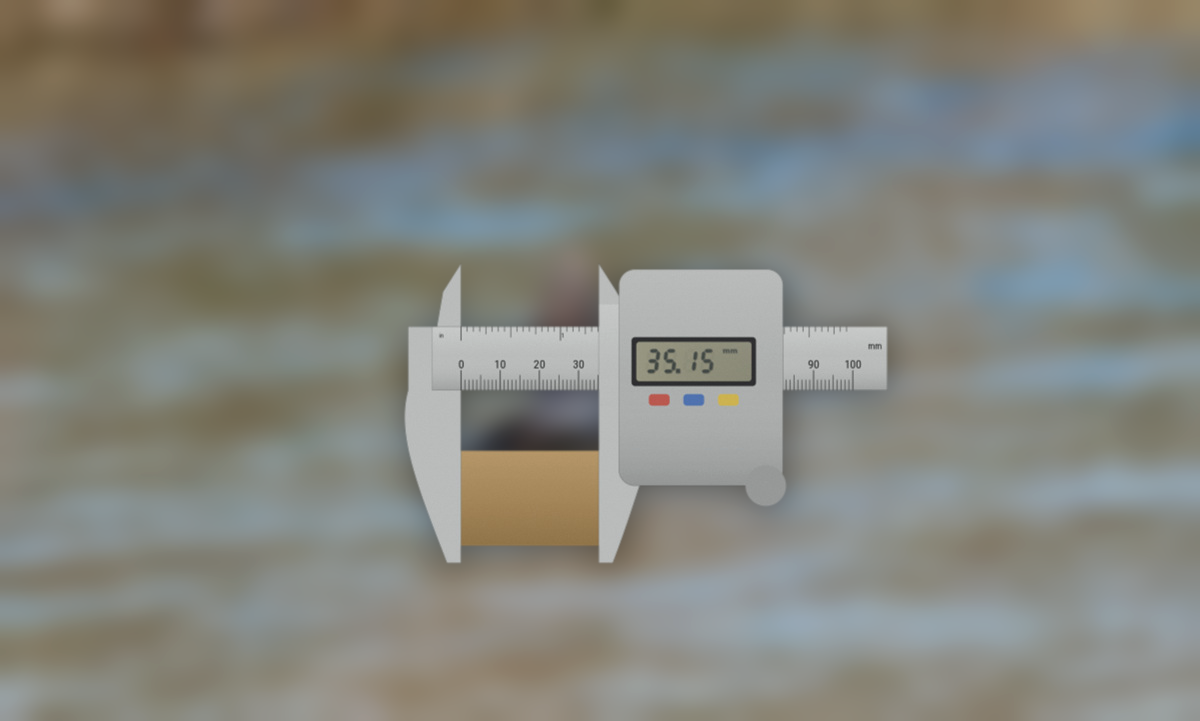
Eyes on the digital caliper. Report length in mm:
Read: 35.15 mm
